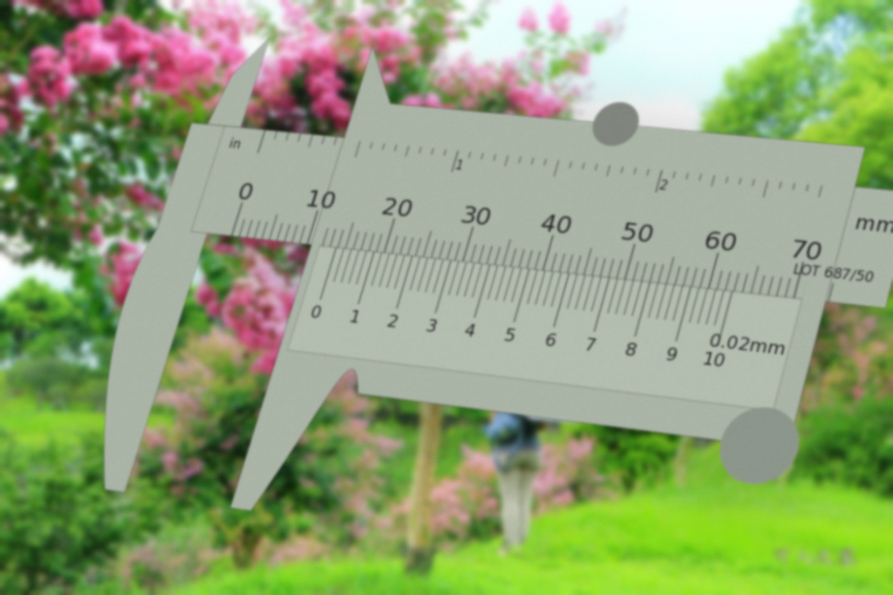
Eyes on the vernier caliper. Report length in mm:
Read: 13.8 mm
